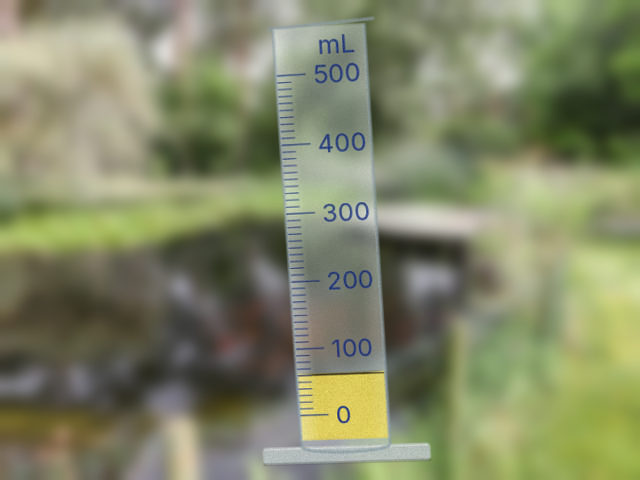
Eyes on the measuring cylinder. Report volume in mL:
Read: 60 mL
